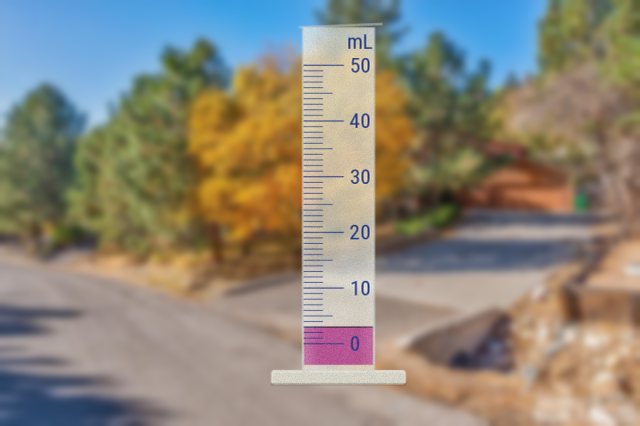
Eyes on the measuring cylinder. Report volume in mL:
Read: 3 mL
